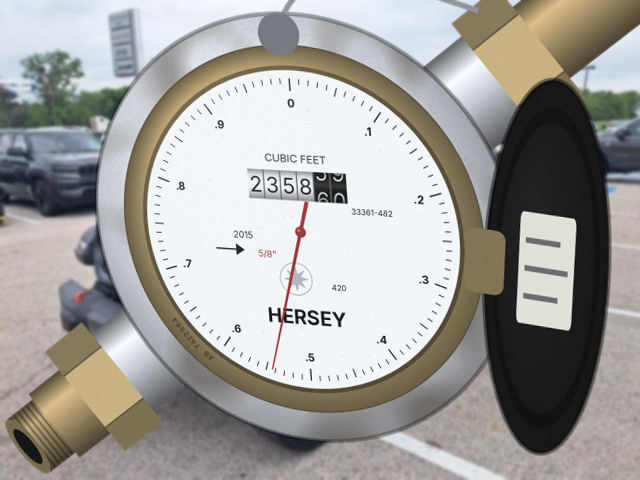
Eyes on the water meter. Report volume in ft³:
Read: 235859.54 ft³
